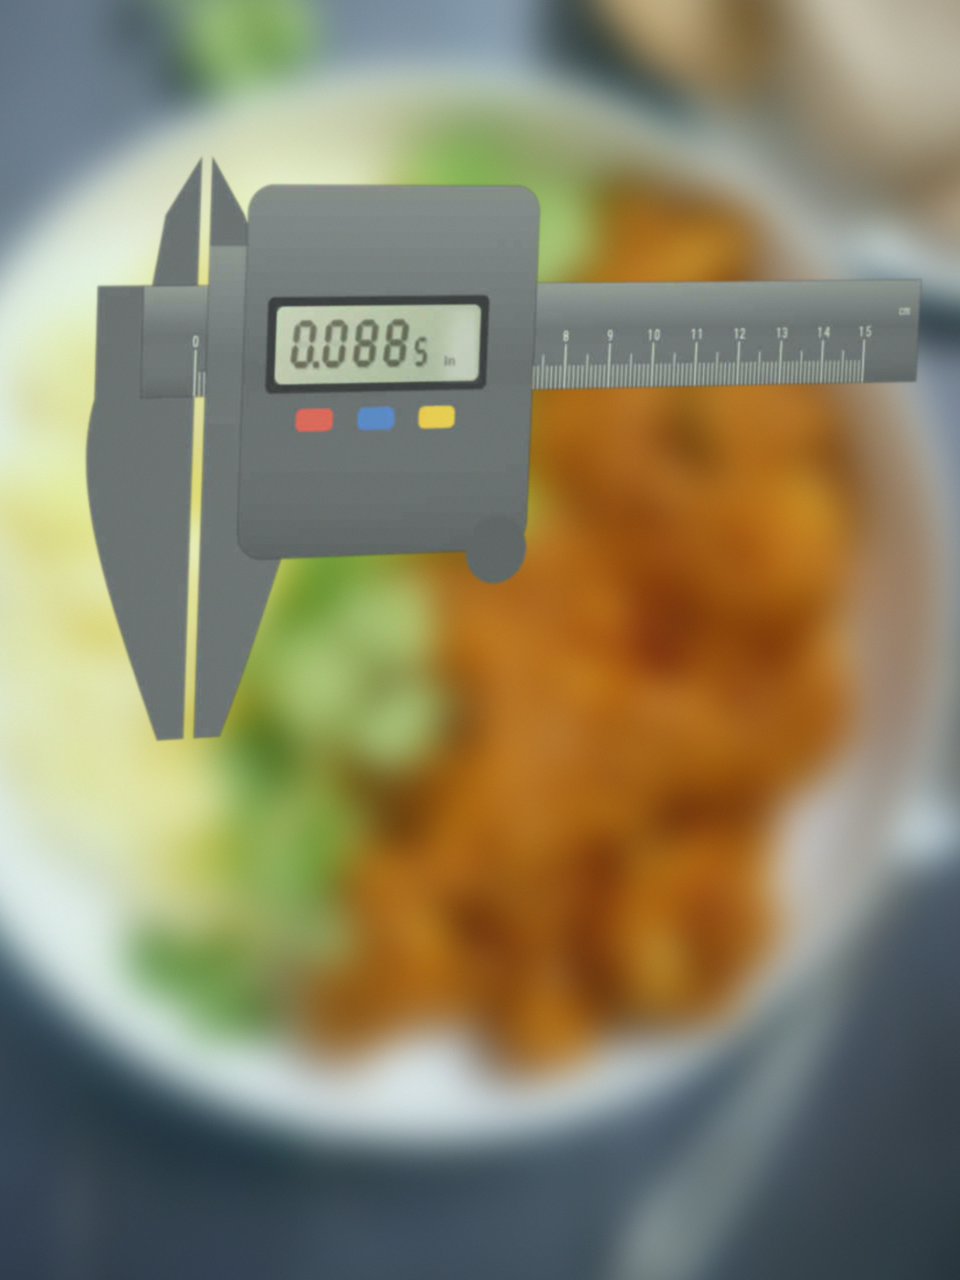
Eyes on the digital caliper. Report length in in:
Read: 0.0885 in
